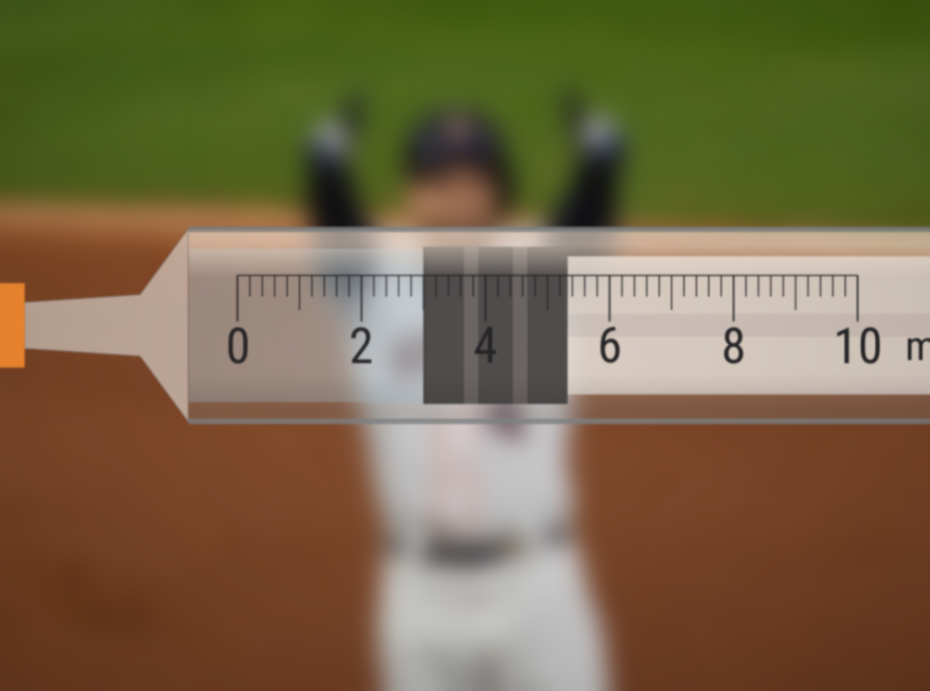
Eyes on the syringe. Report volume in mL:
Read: 3 mL
